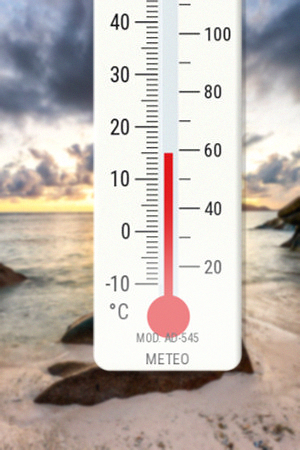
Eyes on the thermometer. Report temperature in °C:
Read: 15 °C
